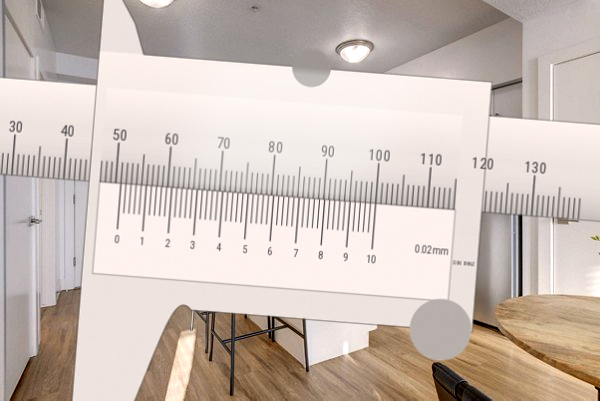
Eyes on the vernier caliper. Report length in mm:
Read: 51.0 mm
